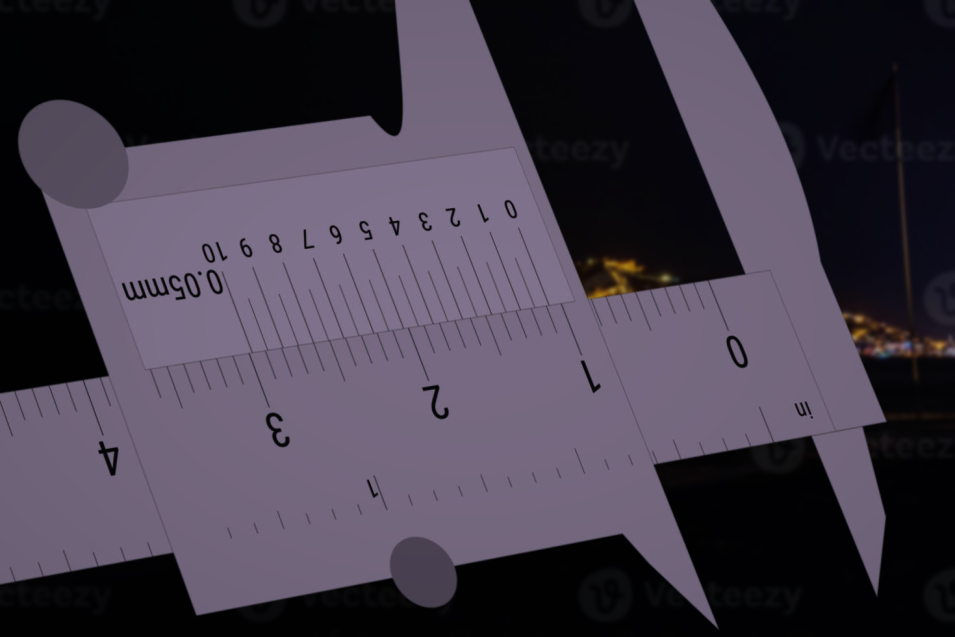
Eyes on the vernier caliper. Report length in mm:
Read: 10.8 mm
